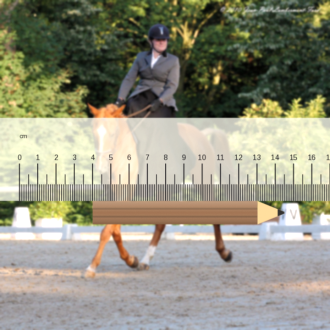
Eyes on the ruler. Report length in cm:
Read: 10.5 cm
